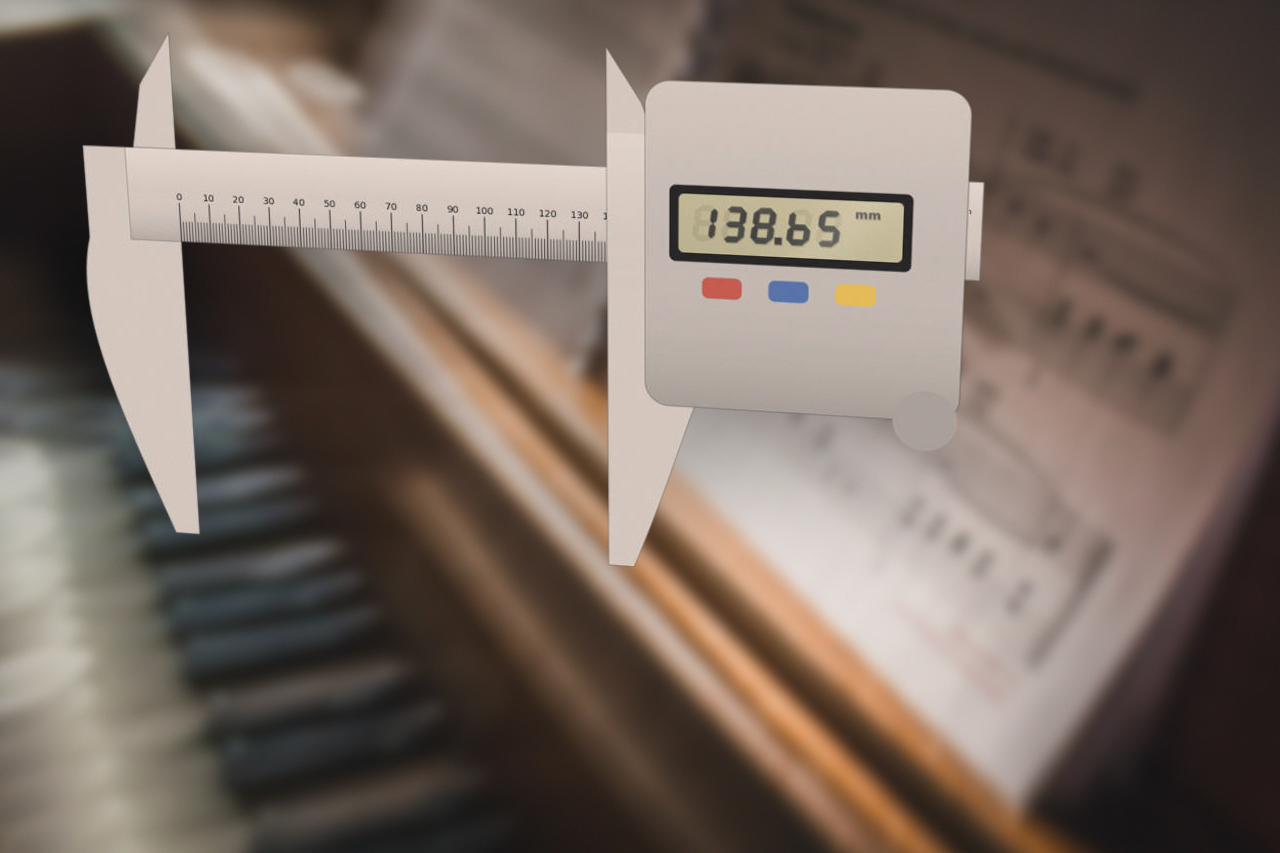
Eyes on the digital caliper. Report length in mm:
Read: 138.65 mm
